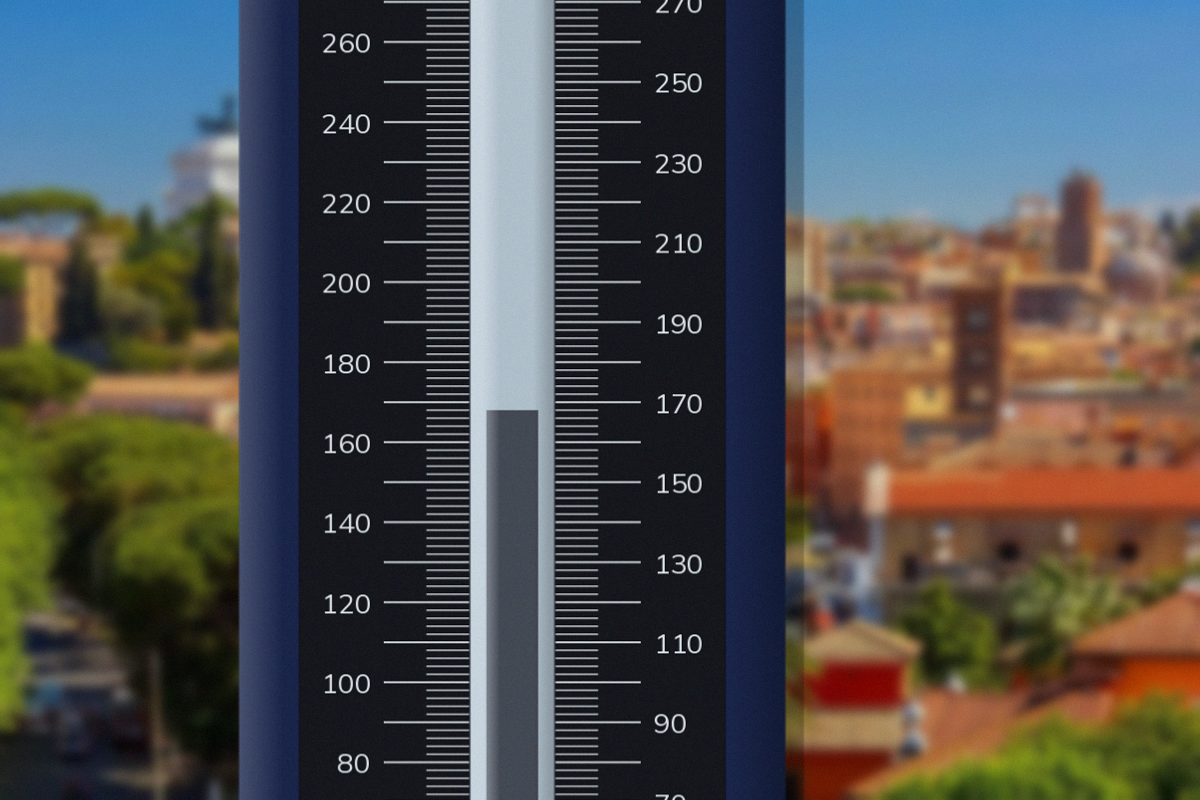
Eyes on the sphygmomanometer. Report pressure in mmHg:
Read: 168 mmHg
